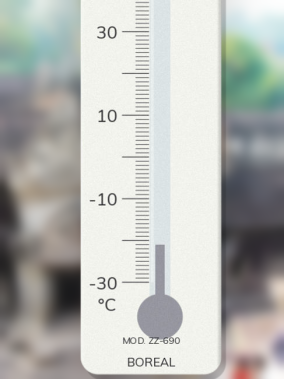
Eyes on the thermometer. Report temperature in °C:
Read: -21 °C
